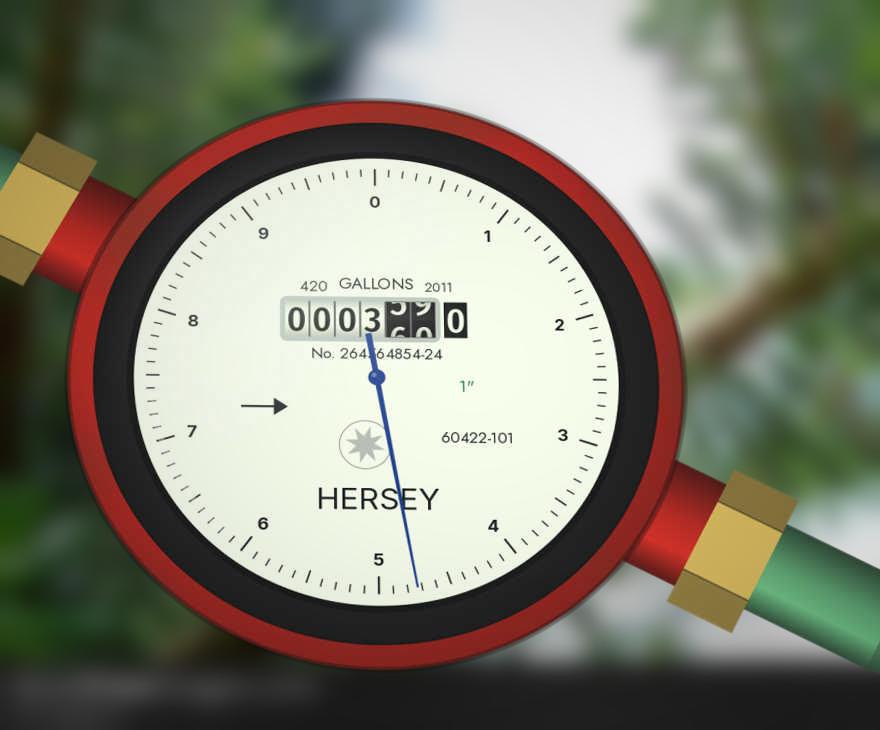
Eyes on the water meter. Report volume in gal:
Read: 3594.7 gal
